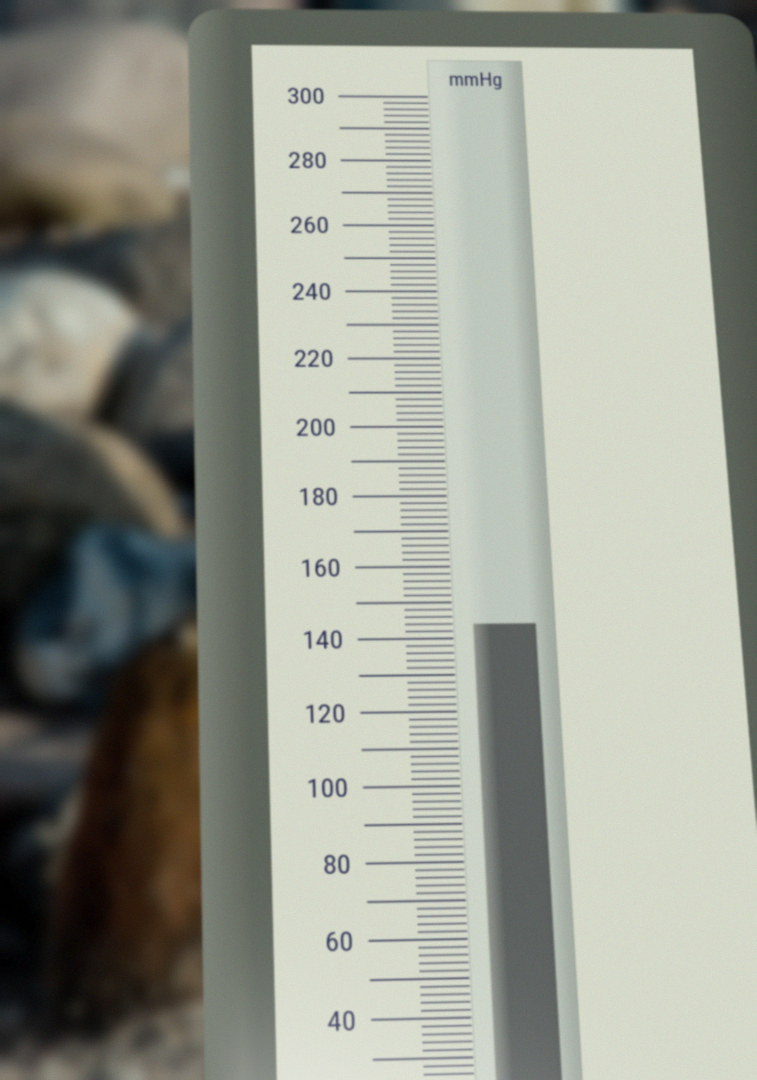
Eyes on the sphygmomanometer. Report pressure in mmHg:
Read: 144 mmHg
